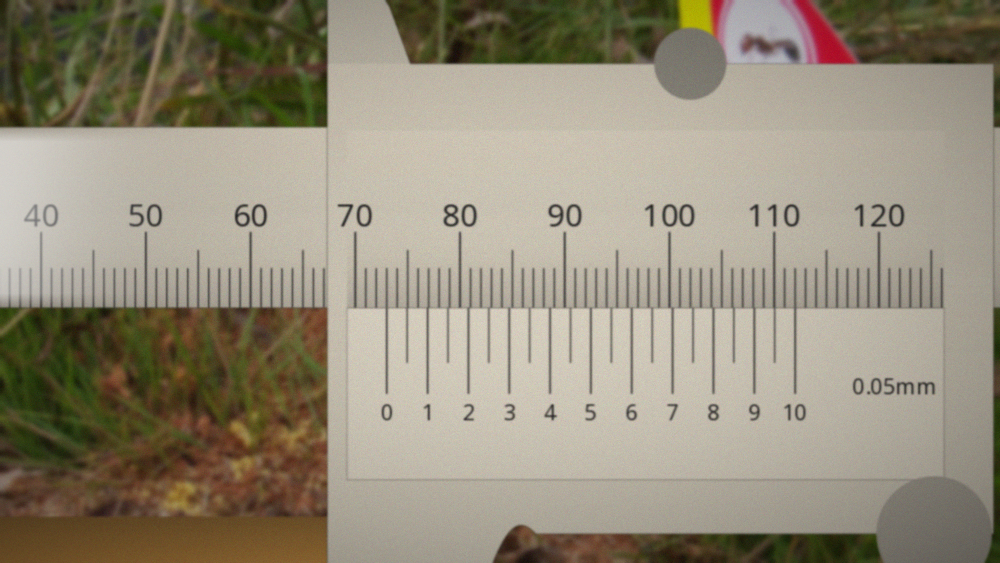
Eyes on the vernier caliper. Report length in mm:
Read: 73.0 mm
